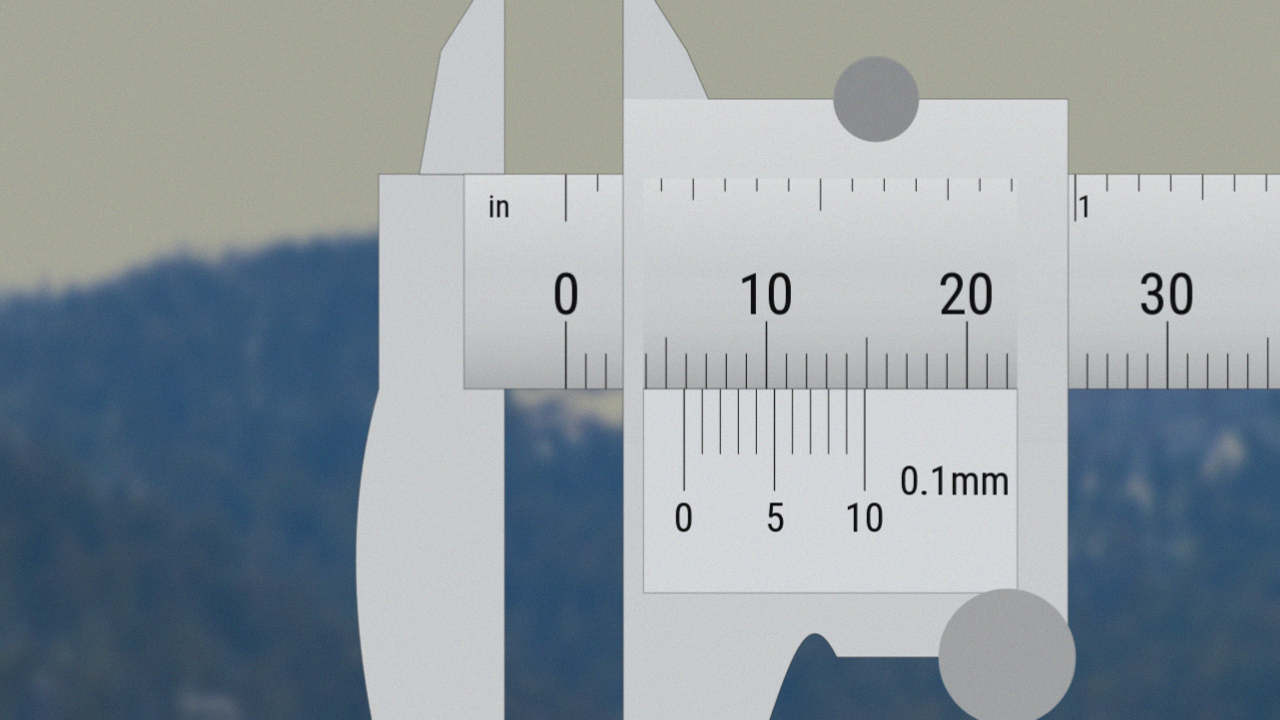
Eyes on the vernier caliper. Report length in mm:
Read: 5.9 mm
